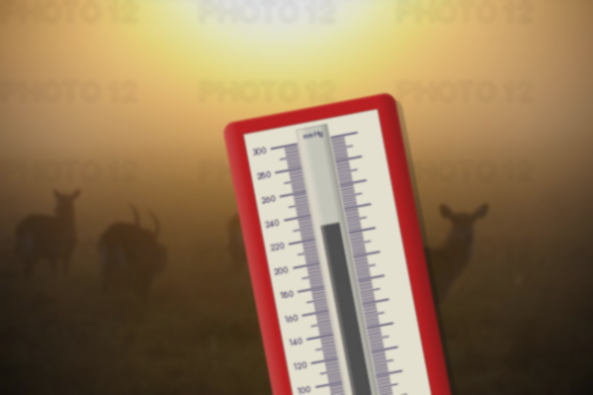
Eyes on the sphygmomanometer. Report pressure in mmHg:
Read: 230 mmHg
